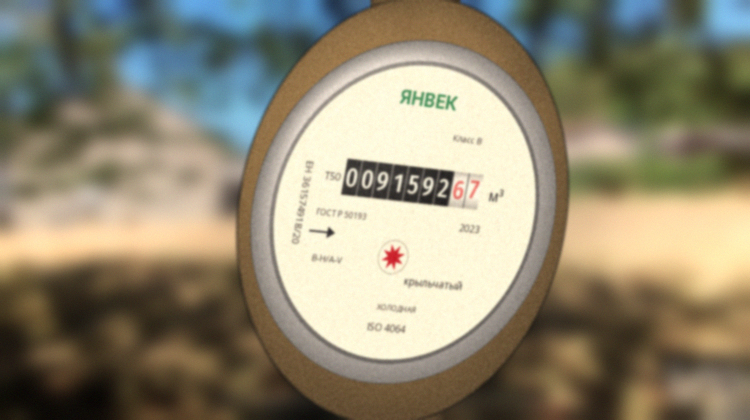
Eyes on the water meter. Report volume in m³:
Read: 91592.67 m³
